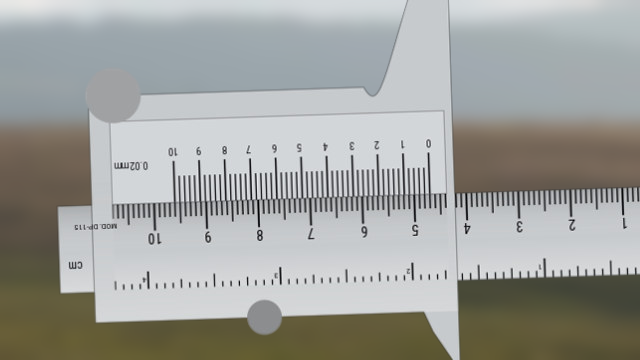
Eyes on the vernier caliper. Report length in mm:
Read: 47.0 mm
